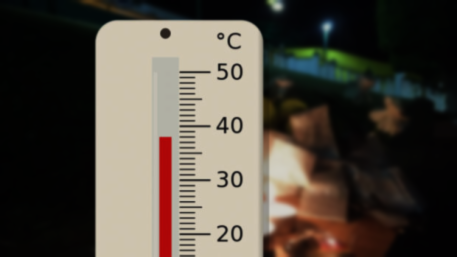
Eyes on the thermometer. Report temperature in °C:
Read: 38 °C
